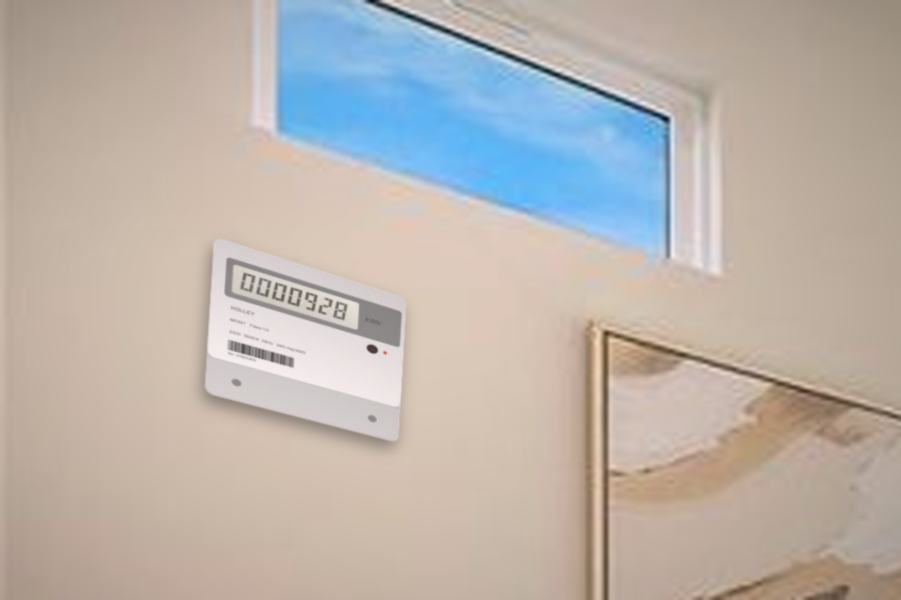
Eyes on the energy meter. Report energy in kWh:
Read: 928 kWh
